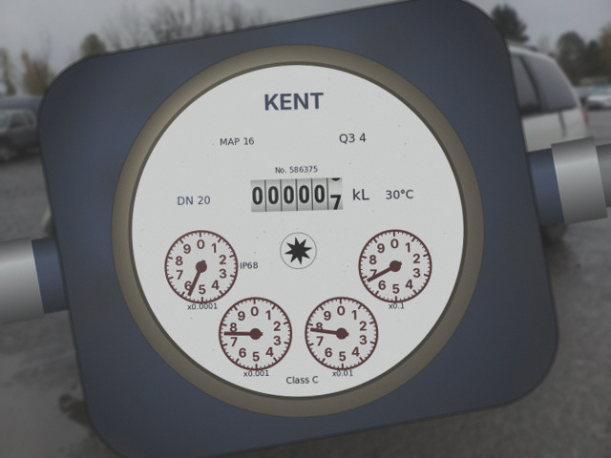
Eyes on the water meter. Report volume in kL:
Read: 6.6775 kL
